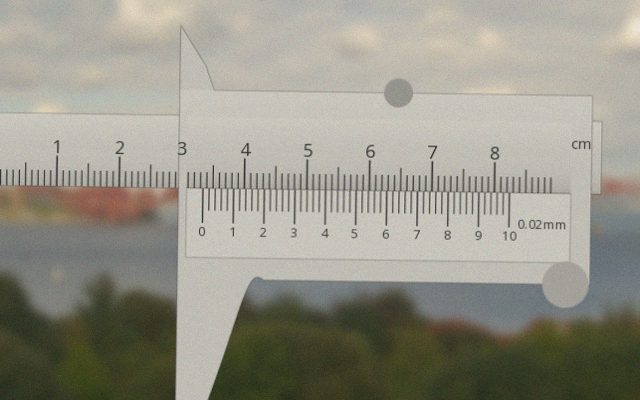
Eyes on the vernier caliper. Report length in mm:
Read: 33.4 mm
